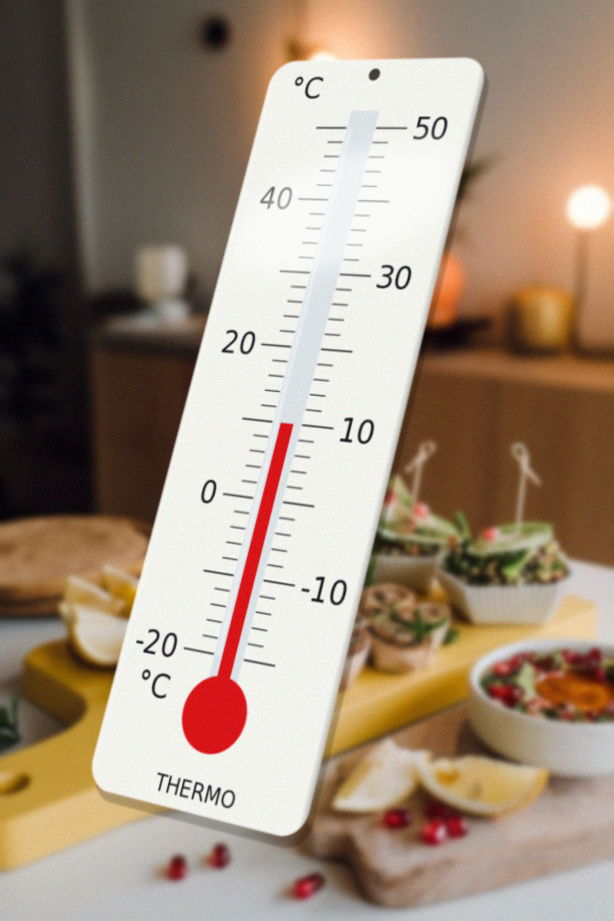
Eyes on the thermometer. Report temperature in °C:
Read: 10 °C
